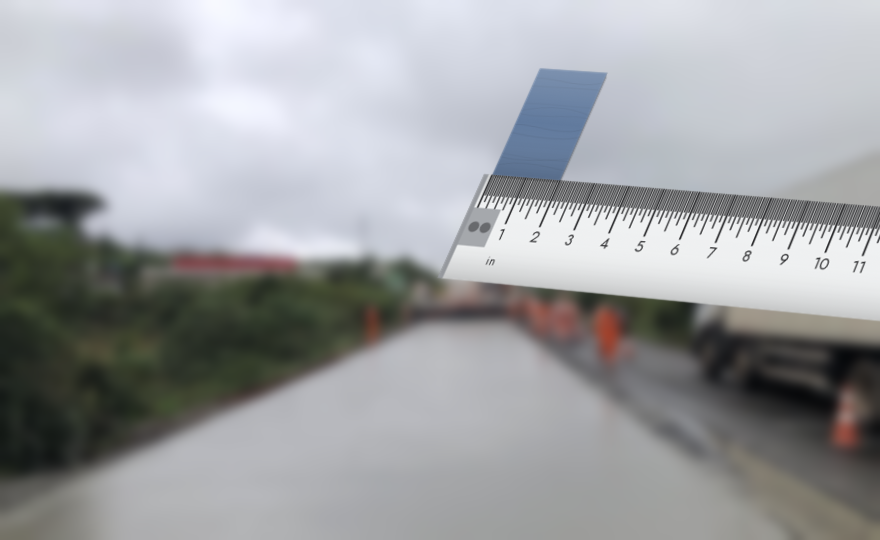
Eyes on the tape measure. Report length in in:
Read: 2 in
